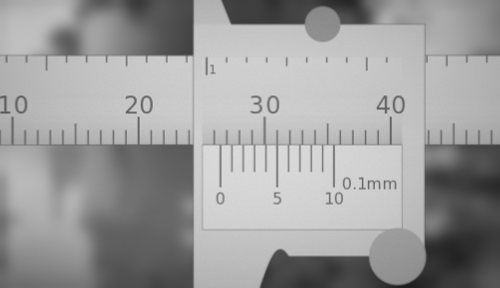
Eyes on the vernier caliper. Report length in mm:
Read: 26.5 mm
